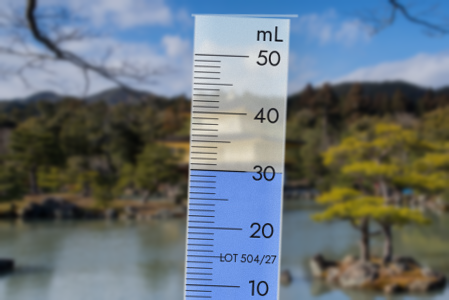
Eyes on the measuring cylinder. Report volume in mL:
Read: 30 mL
